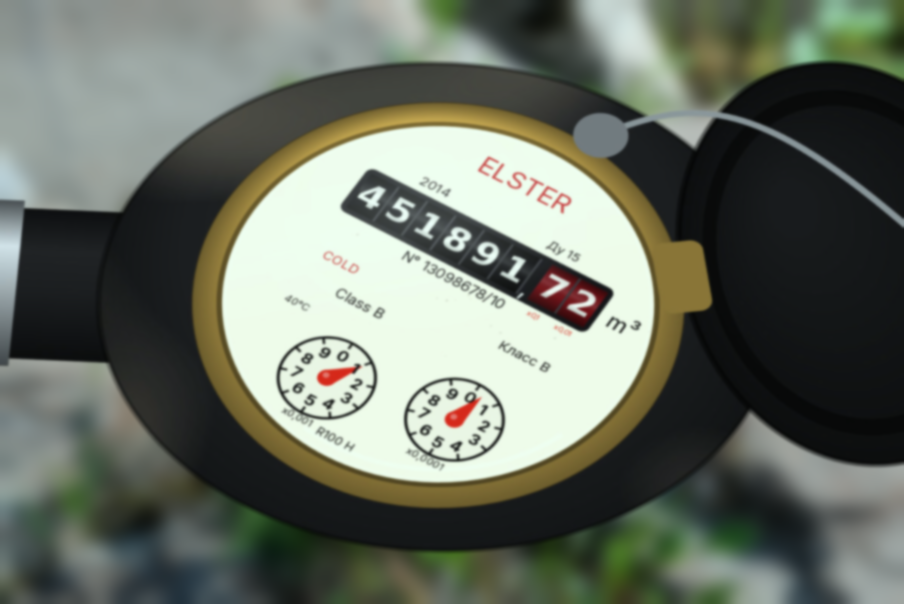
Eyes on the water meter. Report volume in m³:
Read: 451891.7210 m³
